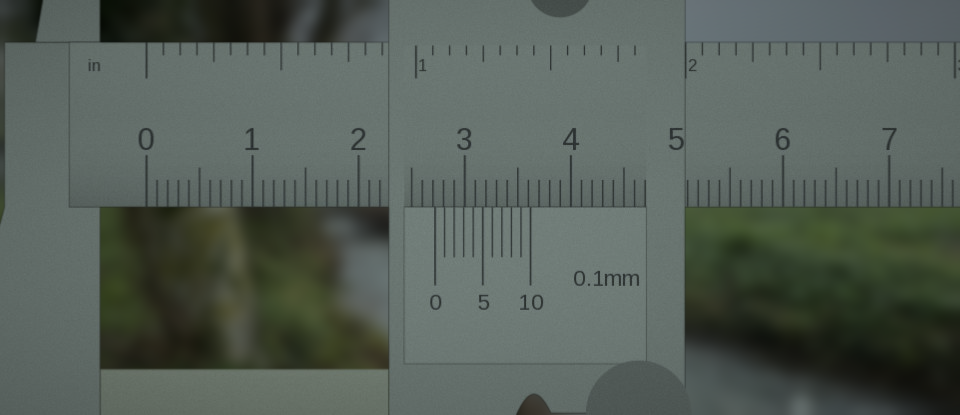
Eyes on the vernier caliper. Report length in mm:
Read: 27.2 mm
